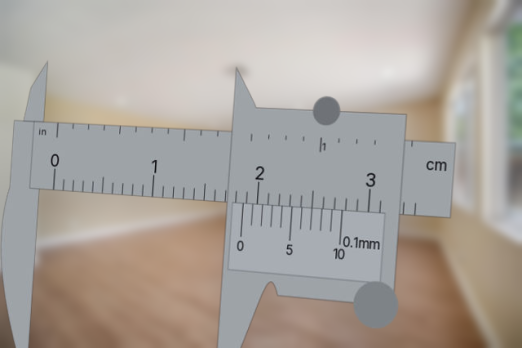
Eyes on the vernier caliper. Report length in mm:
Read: 18.7 mm
